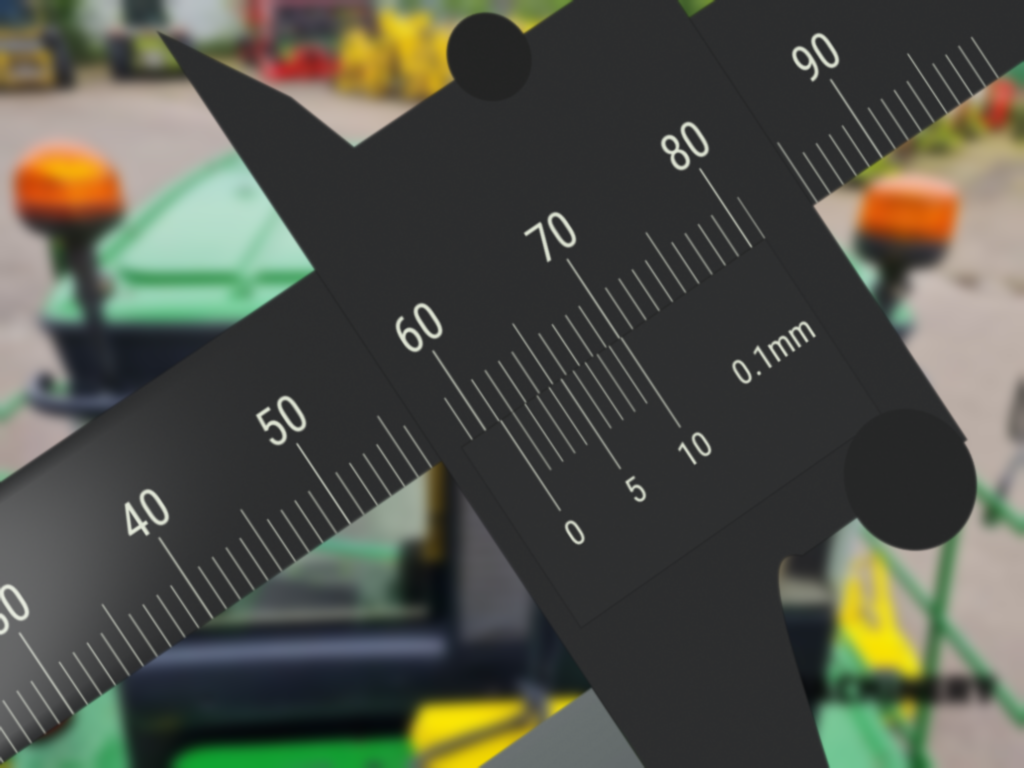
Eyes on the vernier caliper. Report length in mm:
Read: 61.1 mm
